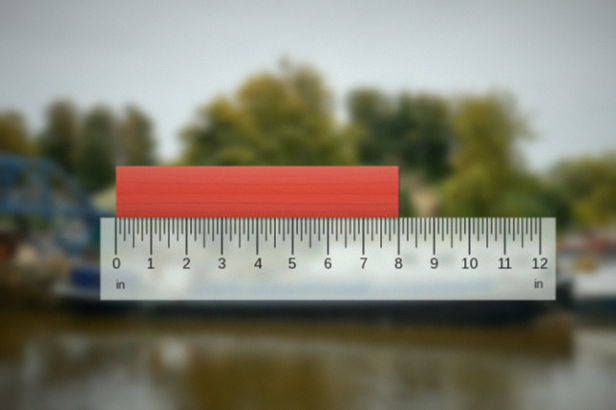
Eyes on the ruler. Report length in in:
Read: 8 in
